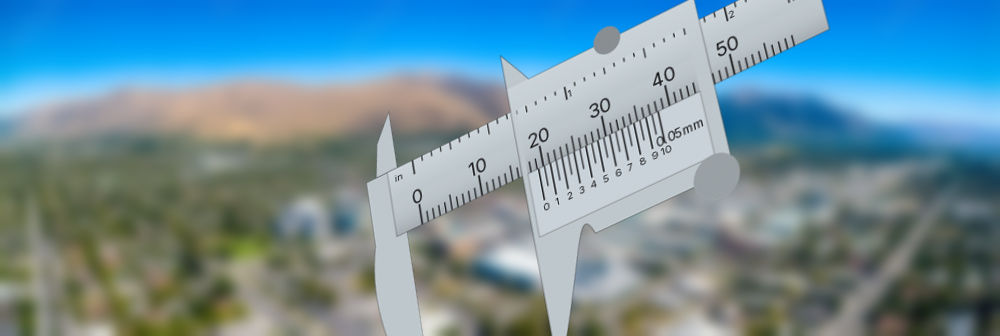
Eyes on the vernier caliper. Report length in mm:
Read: 19.2 mm
